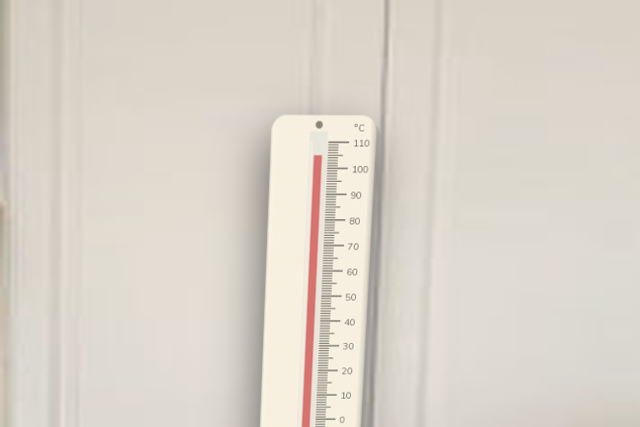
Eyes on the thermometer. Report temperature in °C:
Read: 105 °C
